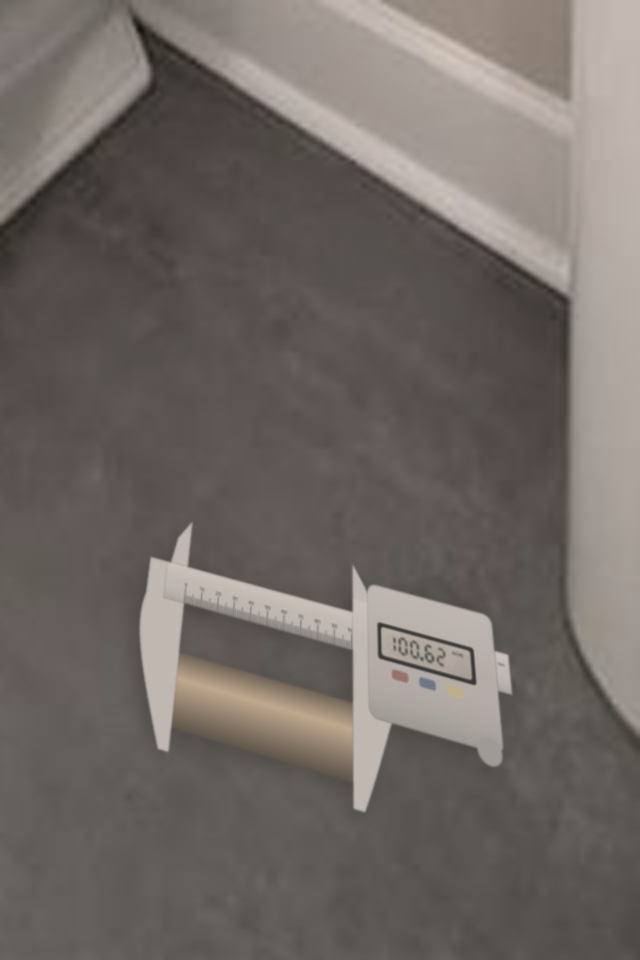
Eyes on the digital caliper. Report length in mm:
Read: 100.62 mm
